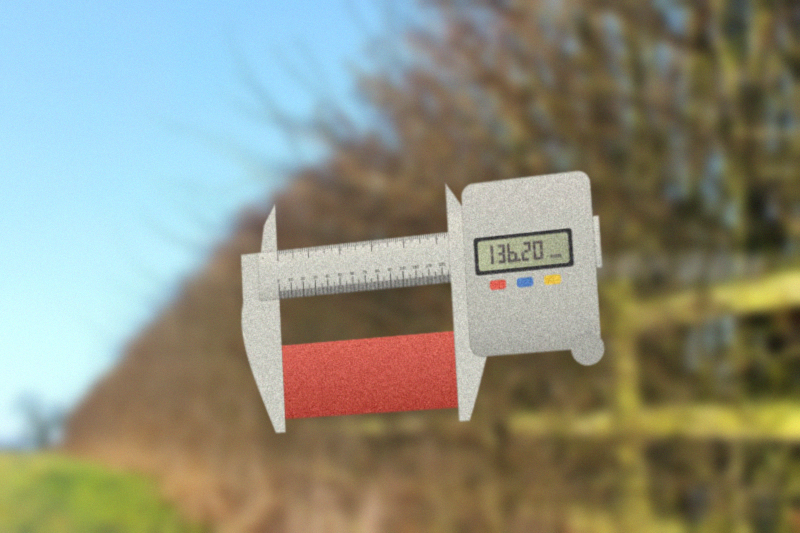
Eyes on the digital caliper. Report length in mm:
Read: 136.20 mm
